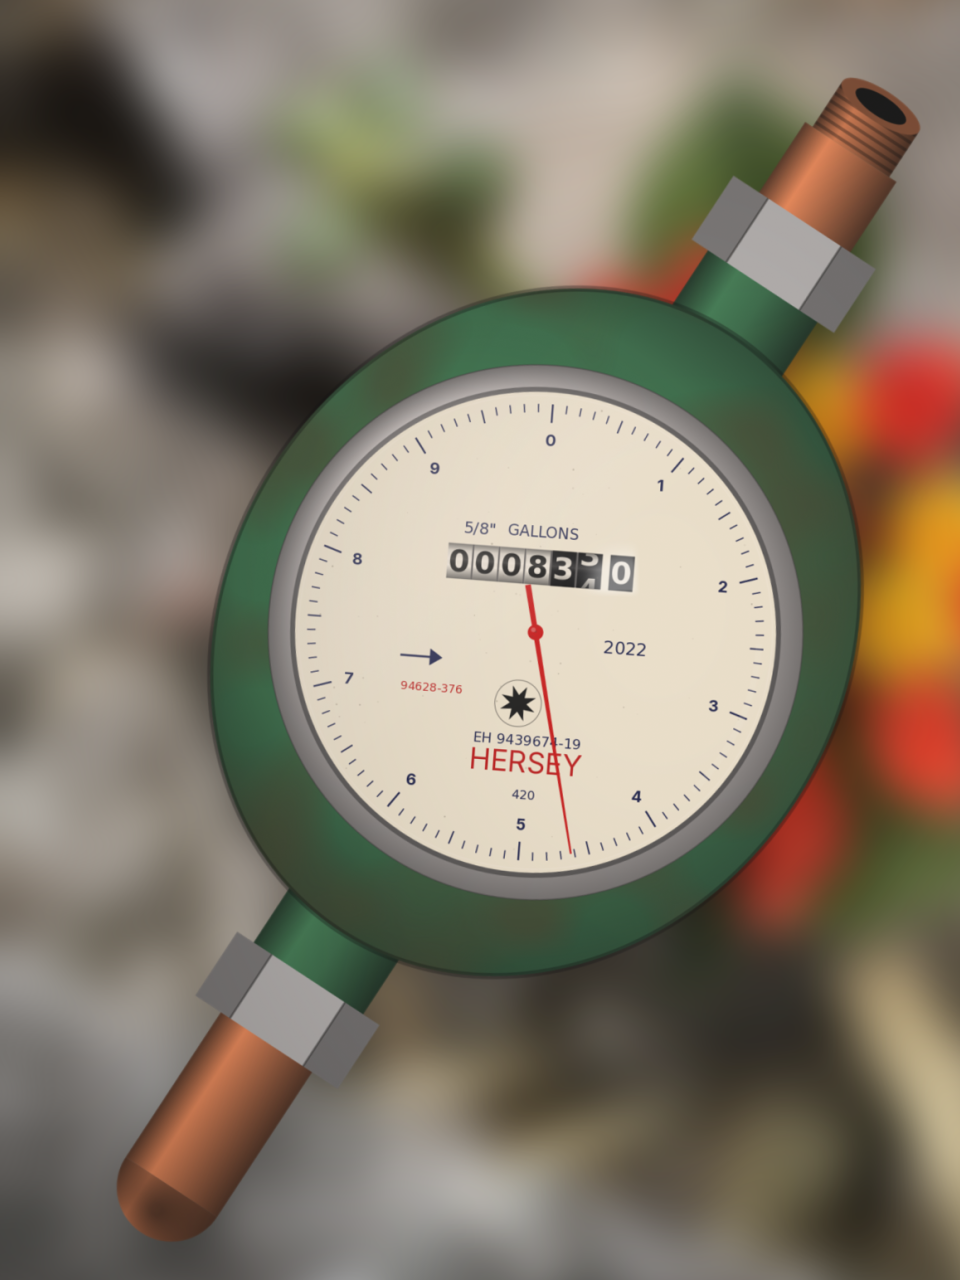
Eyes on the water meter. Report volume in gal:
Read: 8334.6 gal
